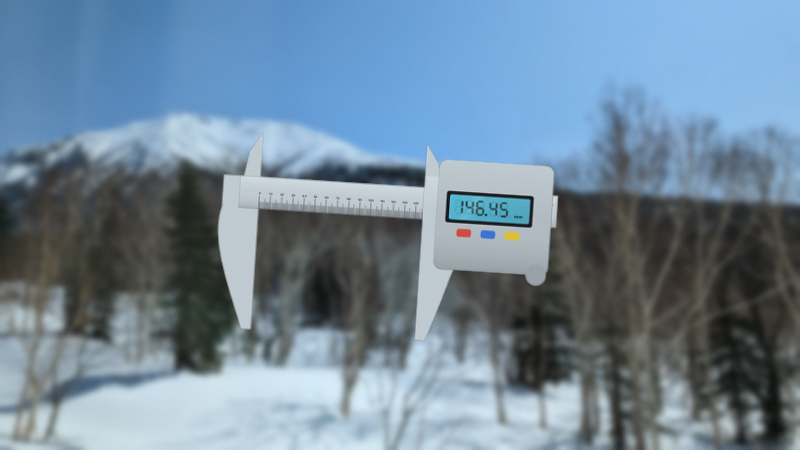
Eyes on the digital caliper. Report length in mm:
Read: 146.45 mm
